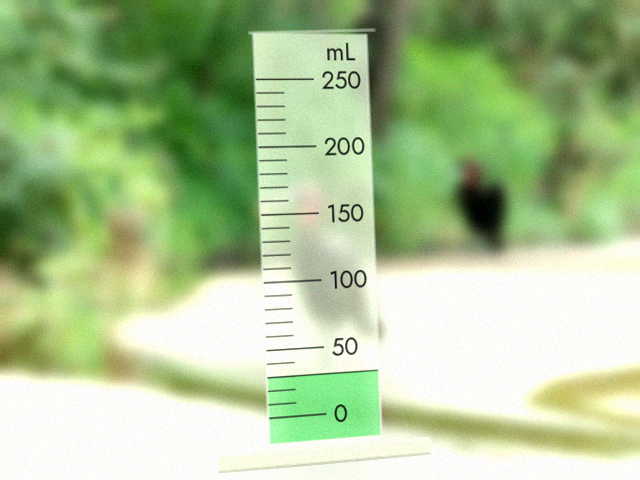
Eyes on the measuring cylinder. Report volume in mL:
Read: 30 mL
